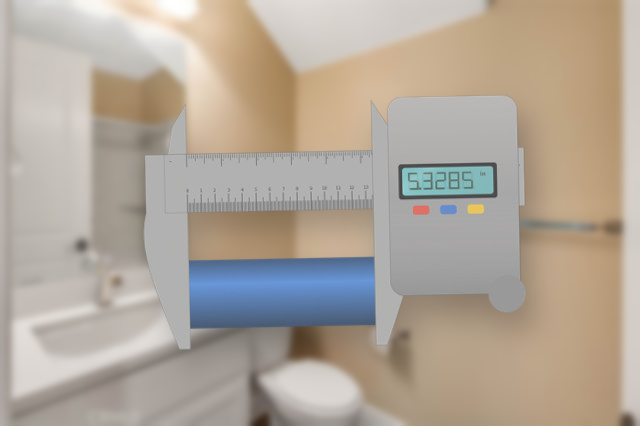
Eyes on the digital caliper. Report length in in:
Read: 5.3285 in
